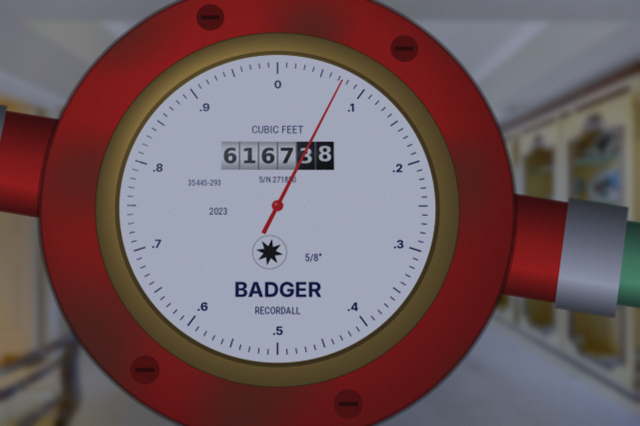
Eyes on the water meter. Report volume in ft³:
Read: 616738.07 ft³
